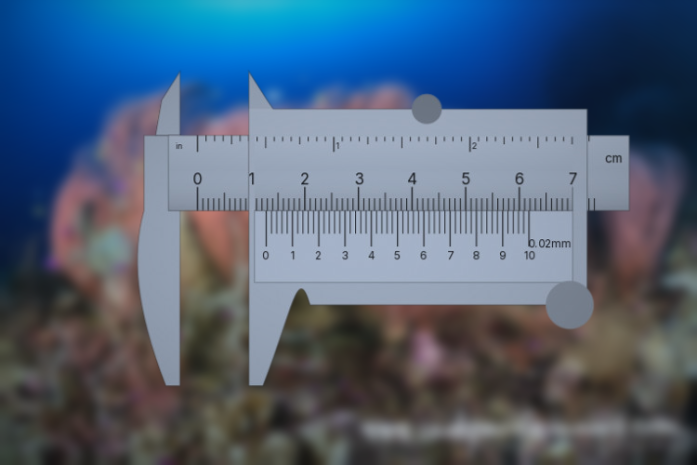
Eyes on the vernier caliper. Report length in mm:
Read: 12.8 mm
